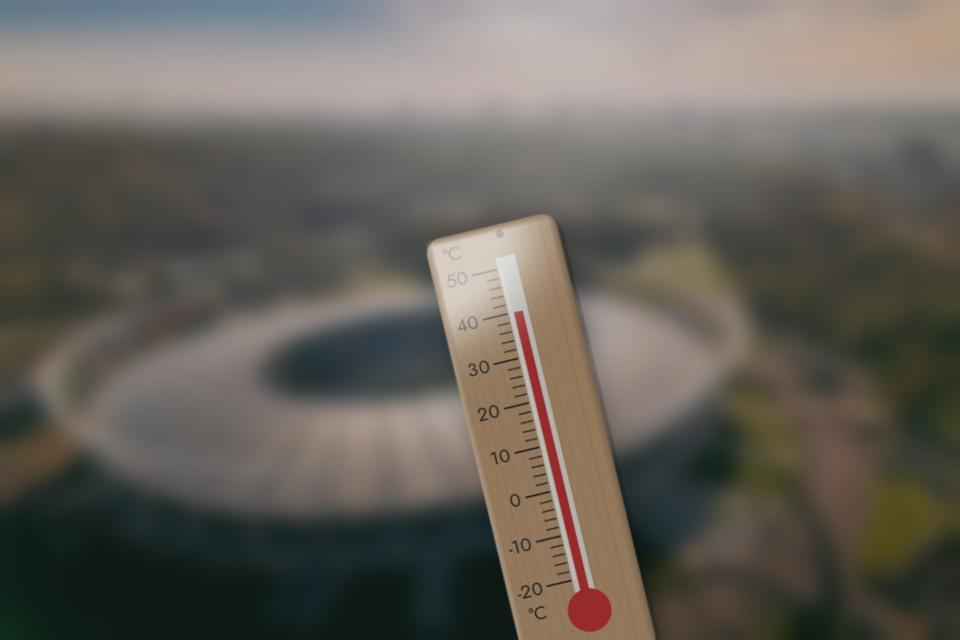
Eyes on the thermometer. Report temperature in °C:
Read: 40 °C
